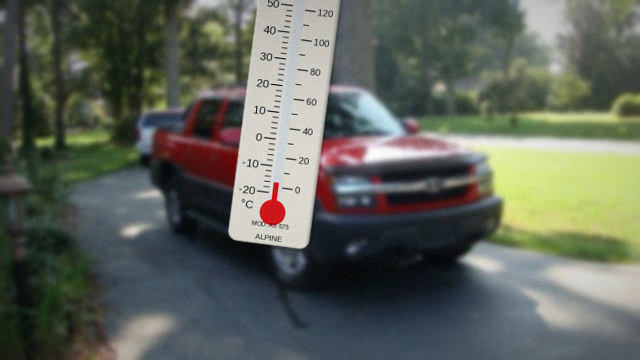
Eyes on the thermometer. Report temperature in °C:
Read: -16 °C
